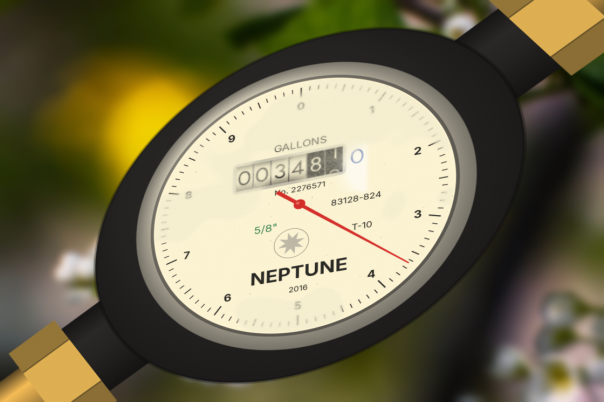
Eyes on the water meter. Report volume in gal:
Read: 34813.6 gal
